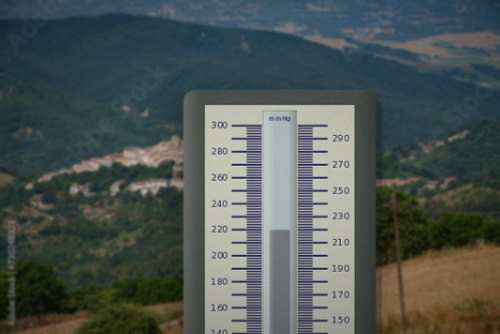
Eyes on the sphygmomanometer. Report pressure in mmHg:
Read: 220 mmHg
